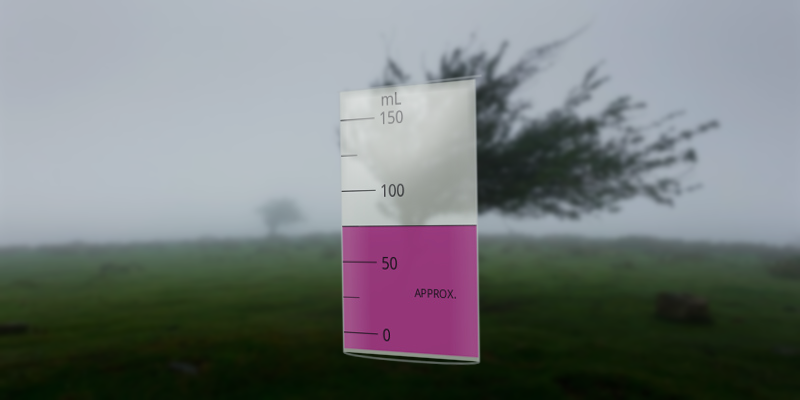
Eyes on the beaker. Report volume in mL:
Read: 75 mL
